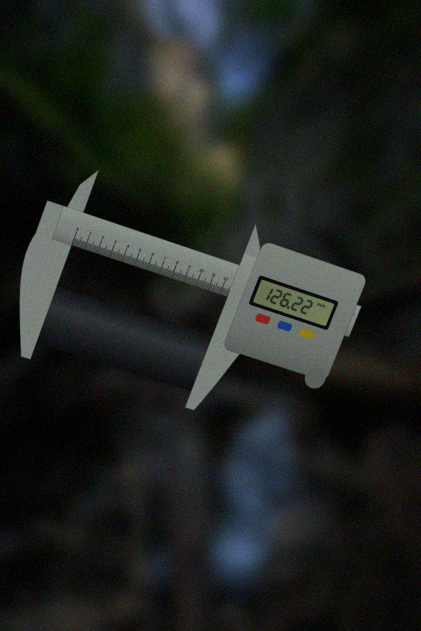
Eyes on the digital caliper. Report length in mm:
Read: 126.22 mm
